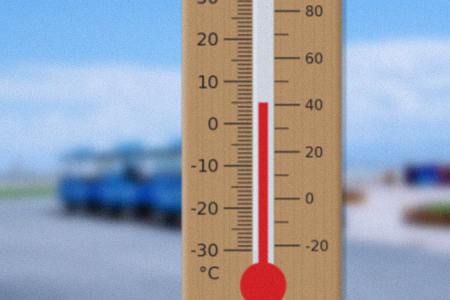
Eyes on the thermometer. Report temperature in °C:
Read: 5 °C
